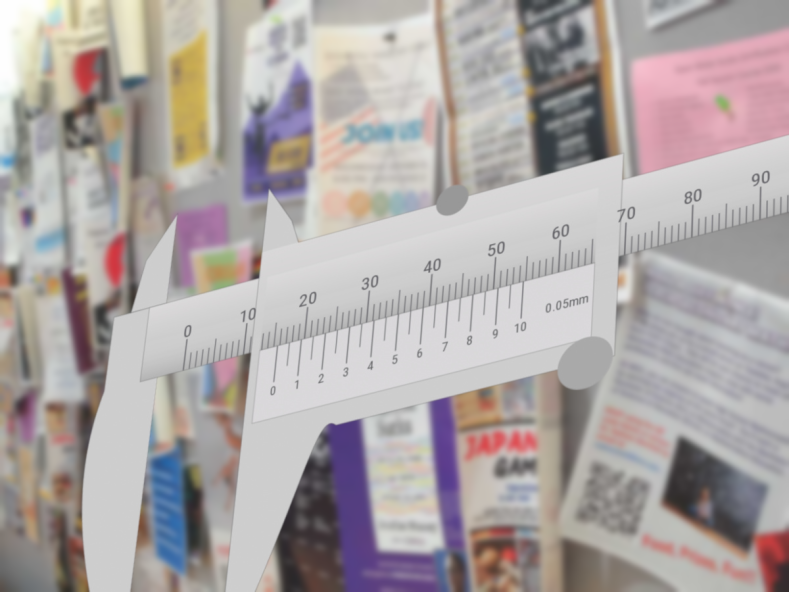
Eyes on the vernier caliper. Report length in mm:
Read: 15.6 mm
